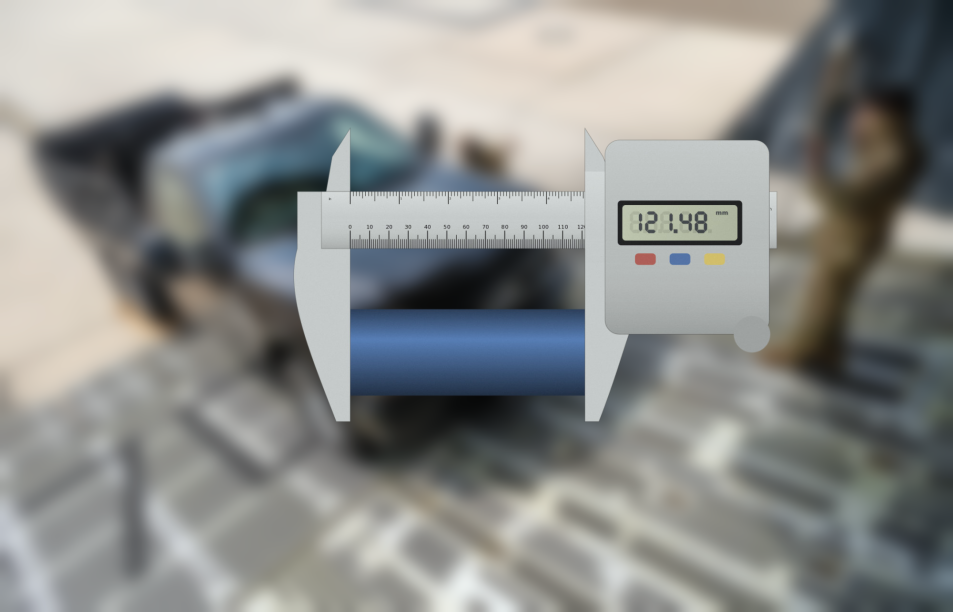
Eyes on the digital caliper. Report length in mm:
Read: 121.48 mm
